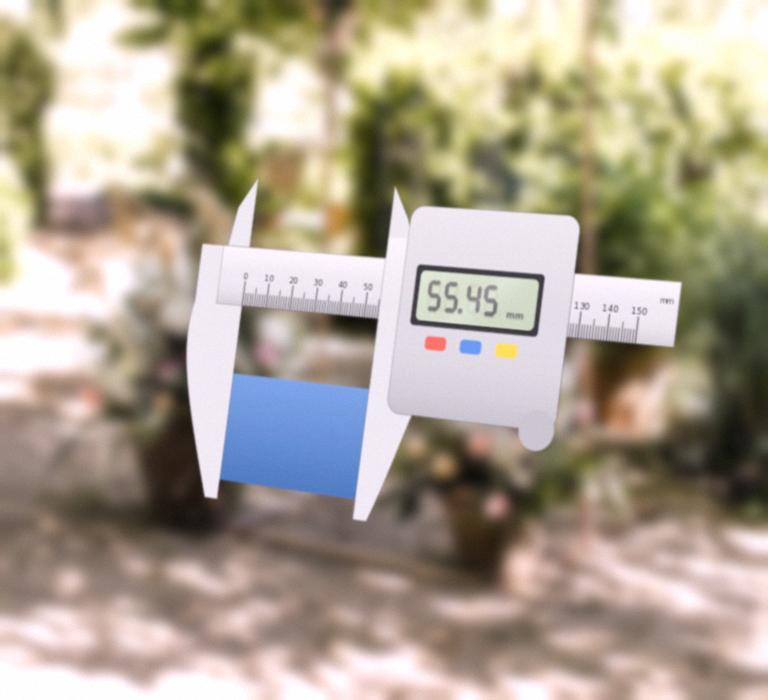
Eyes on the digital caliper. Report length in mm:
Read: 55.45 mm
